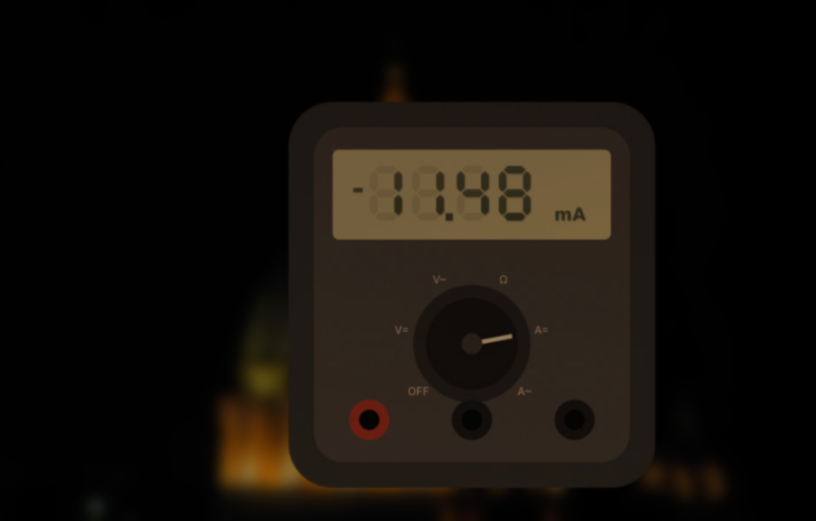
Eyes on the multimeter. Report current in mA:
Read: -11.48 mA
